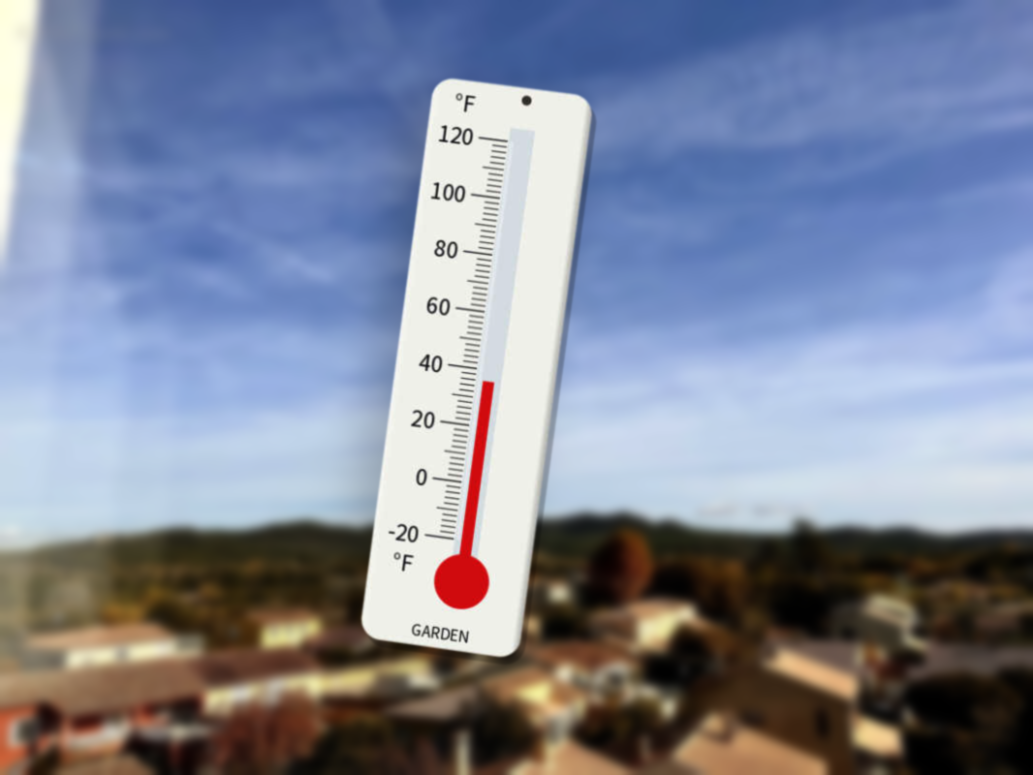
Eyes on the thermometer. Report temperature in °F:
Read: 36 °F
